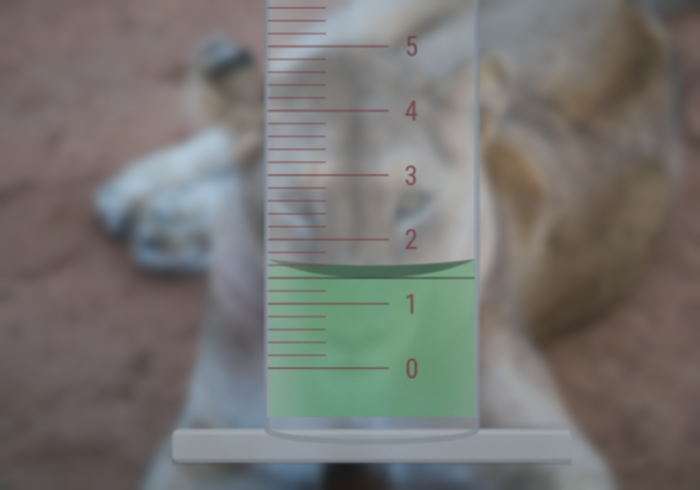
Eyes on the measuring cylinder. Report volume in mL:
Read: 1.4 mL
